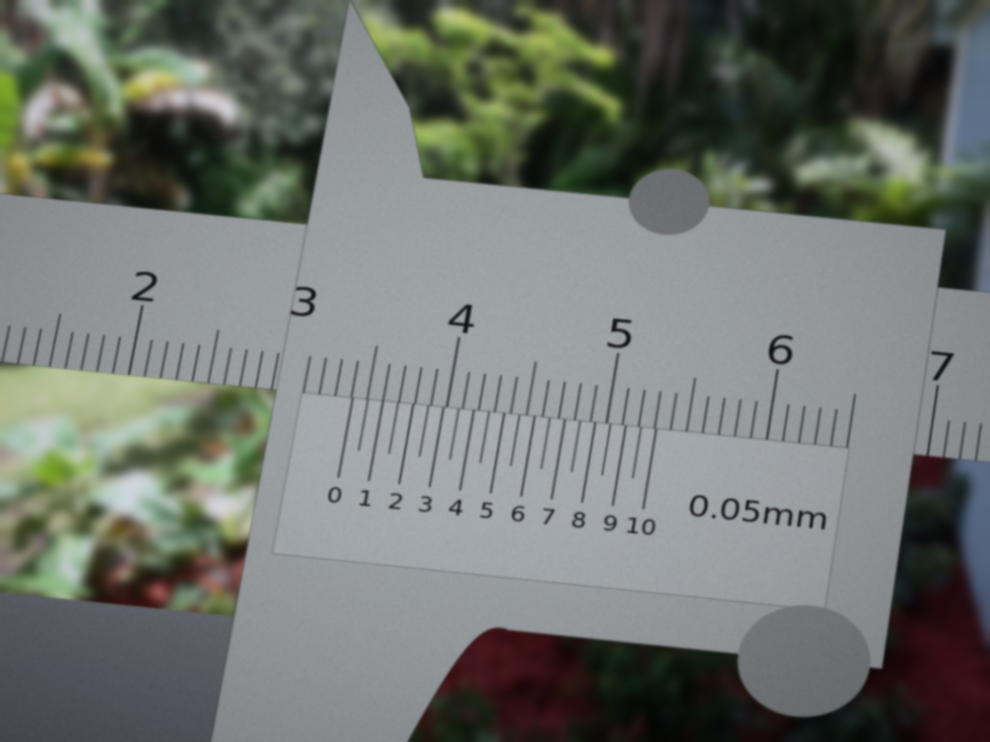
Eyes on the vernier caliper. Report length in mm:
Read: 34.1 mm
